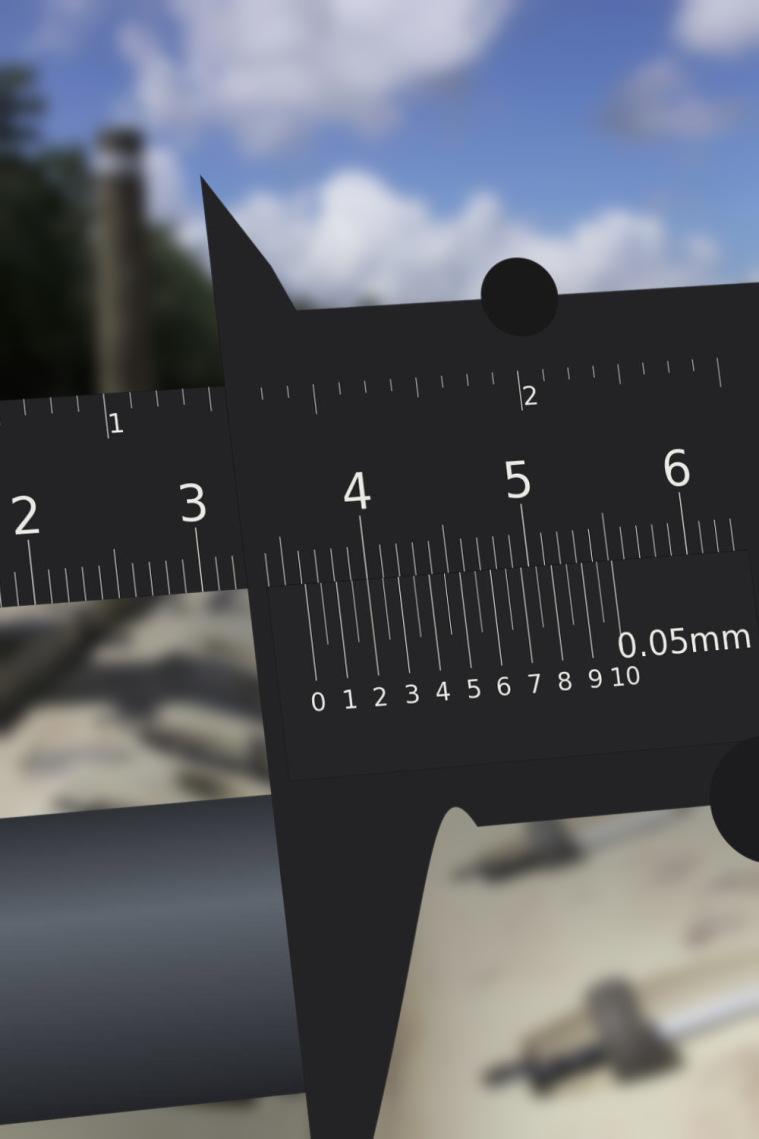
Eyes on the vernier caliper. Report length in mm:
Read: 36.2 mm
